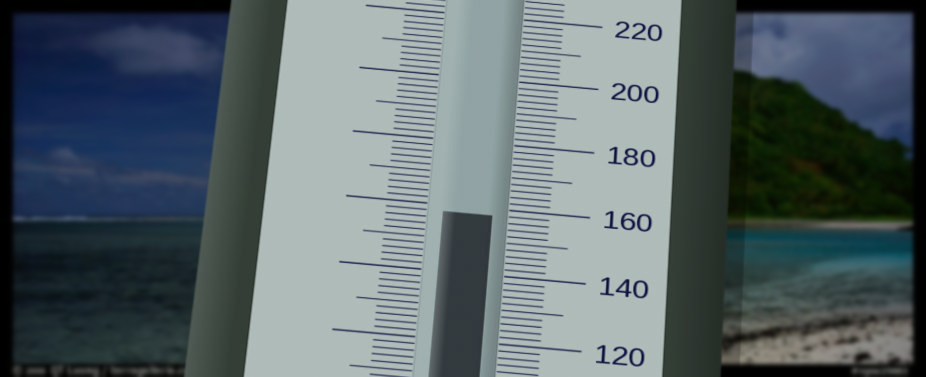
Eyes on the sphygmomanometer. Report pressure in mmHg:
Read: 158 mmHg
